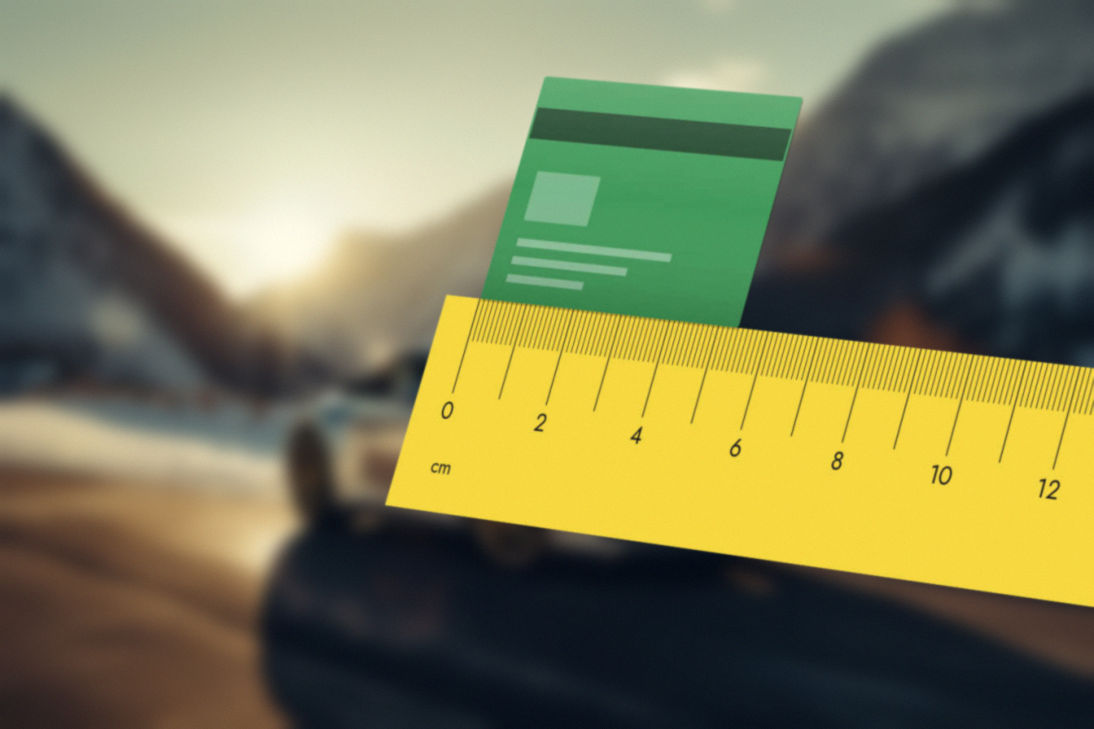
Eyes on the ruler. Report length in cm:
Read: 5.4 cm
